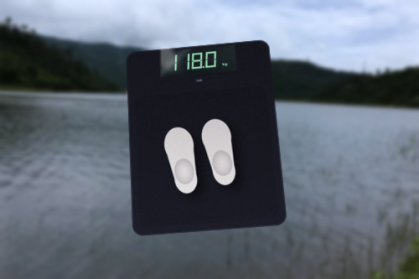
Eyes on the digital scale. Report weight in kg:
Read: 118.0 kg
